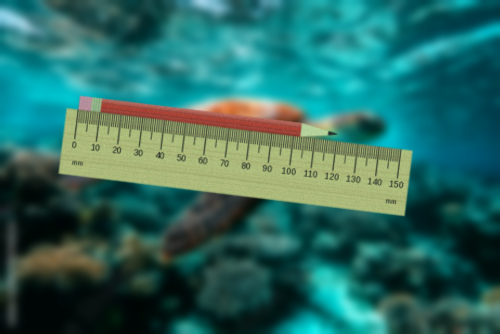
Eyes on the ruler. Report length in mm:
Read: 120 mm
